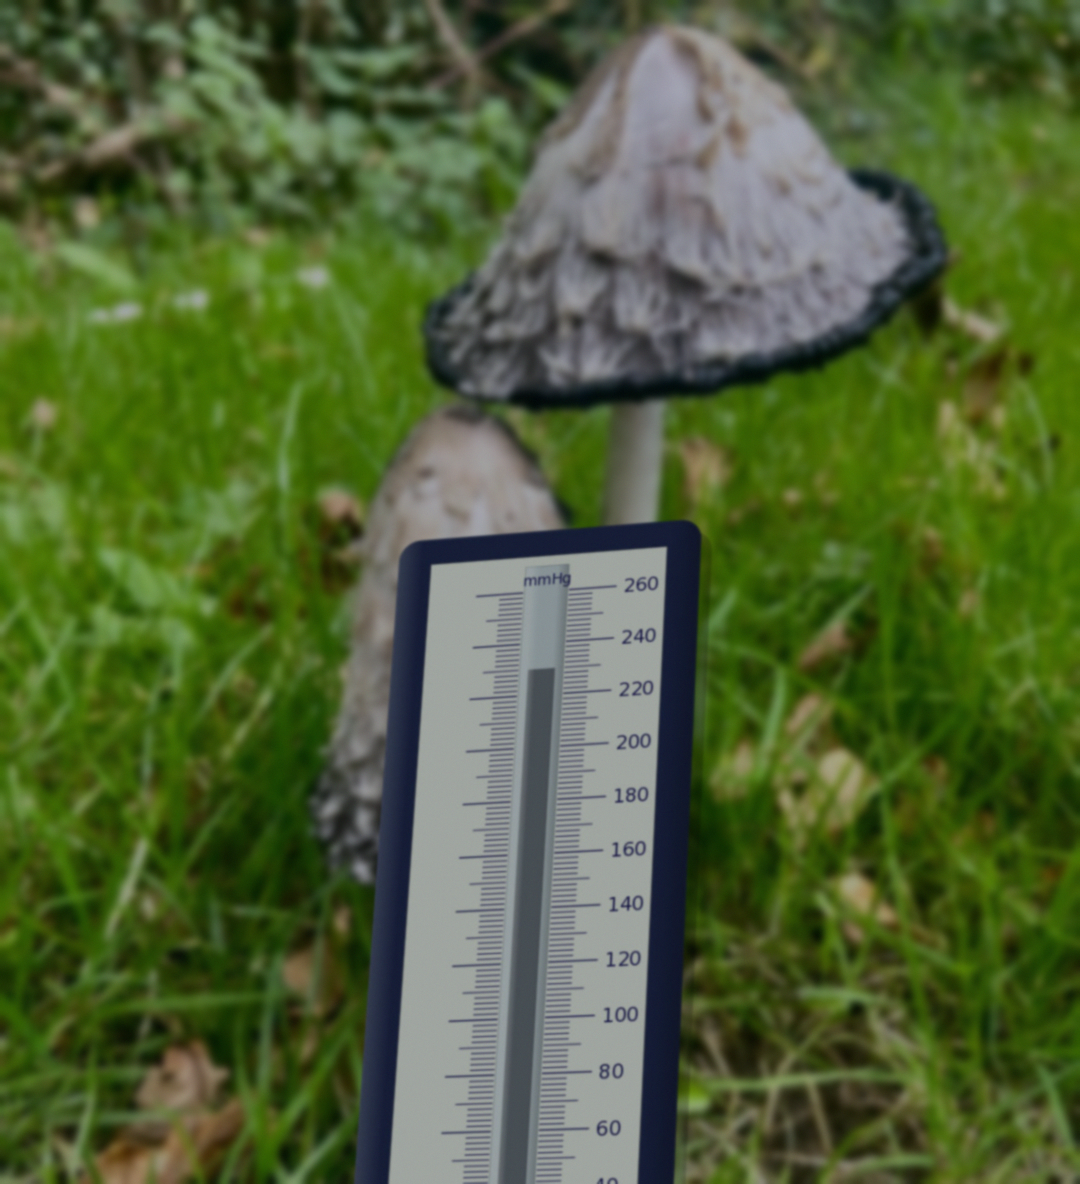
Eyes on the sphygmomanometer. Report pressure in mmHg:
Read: 230 mmHg
